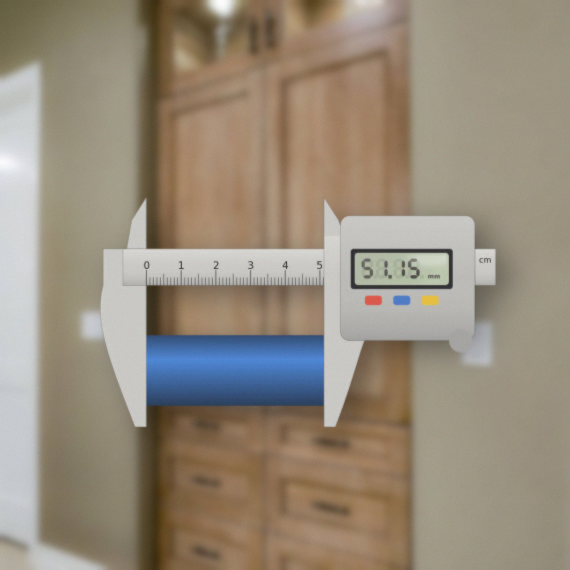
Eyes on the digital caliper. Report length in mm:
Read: 51.15 mm
